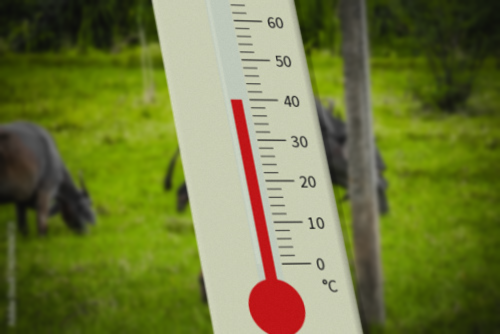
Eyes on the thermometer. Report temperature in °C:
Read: 40 °C
